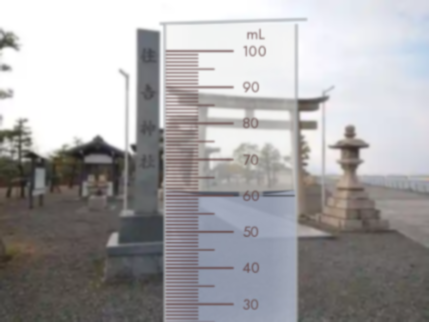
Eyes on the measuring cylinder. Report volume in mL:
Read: 60 mL
